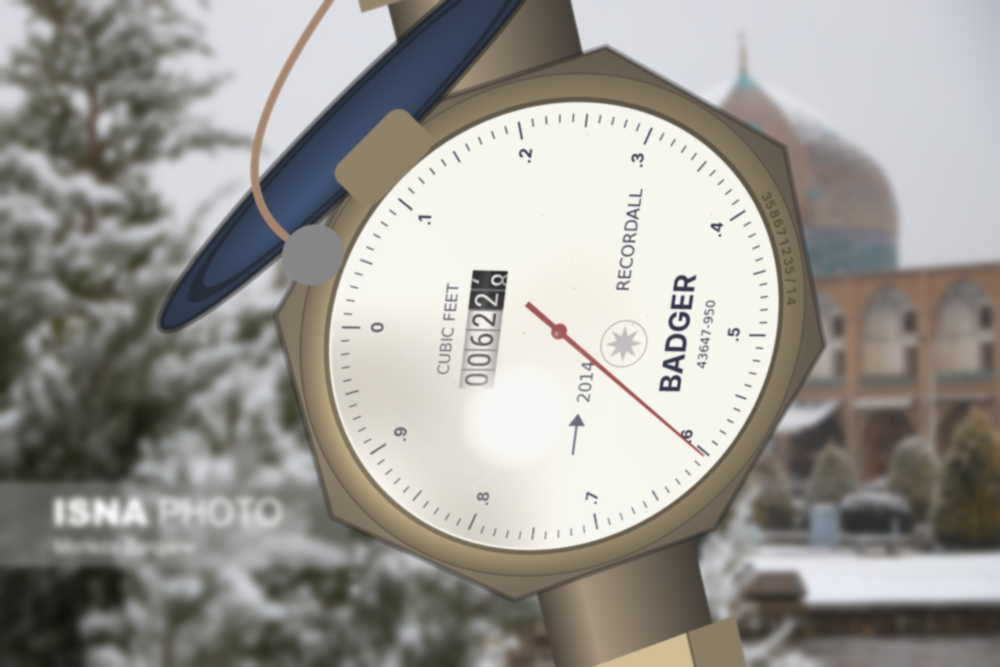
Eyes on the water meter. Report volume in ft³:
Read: 6227.60 ft³
